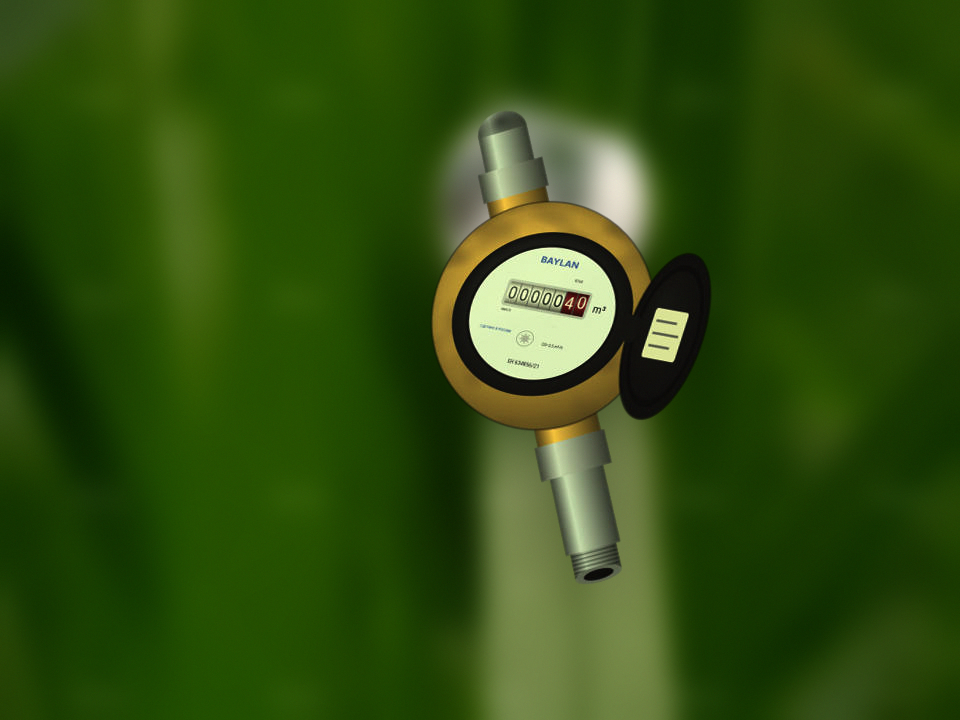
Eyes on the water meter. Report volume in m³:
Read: 0.40 m³
